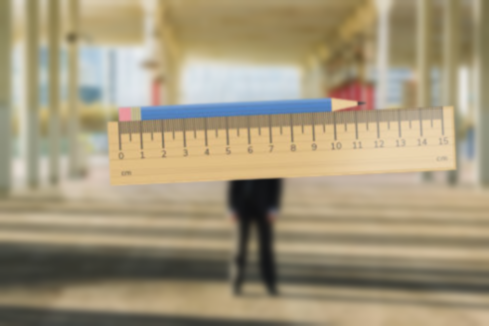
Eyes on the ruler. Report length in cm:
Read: 11.5 cm
